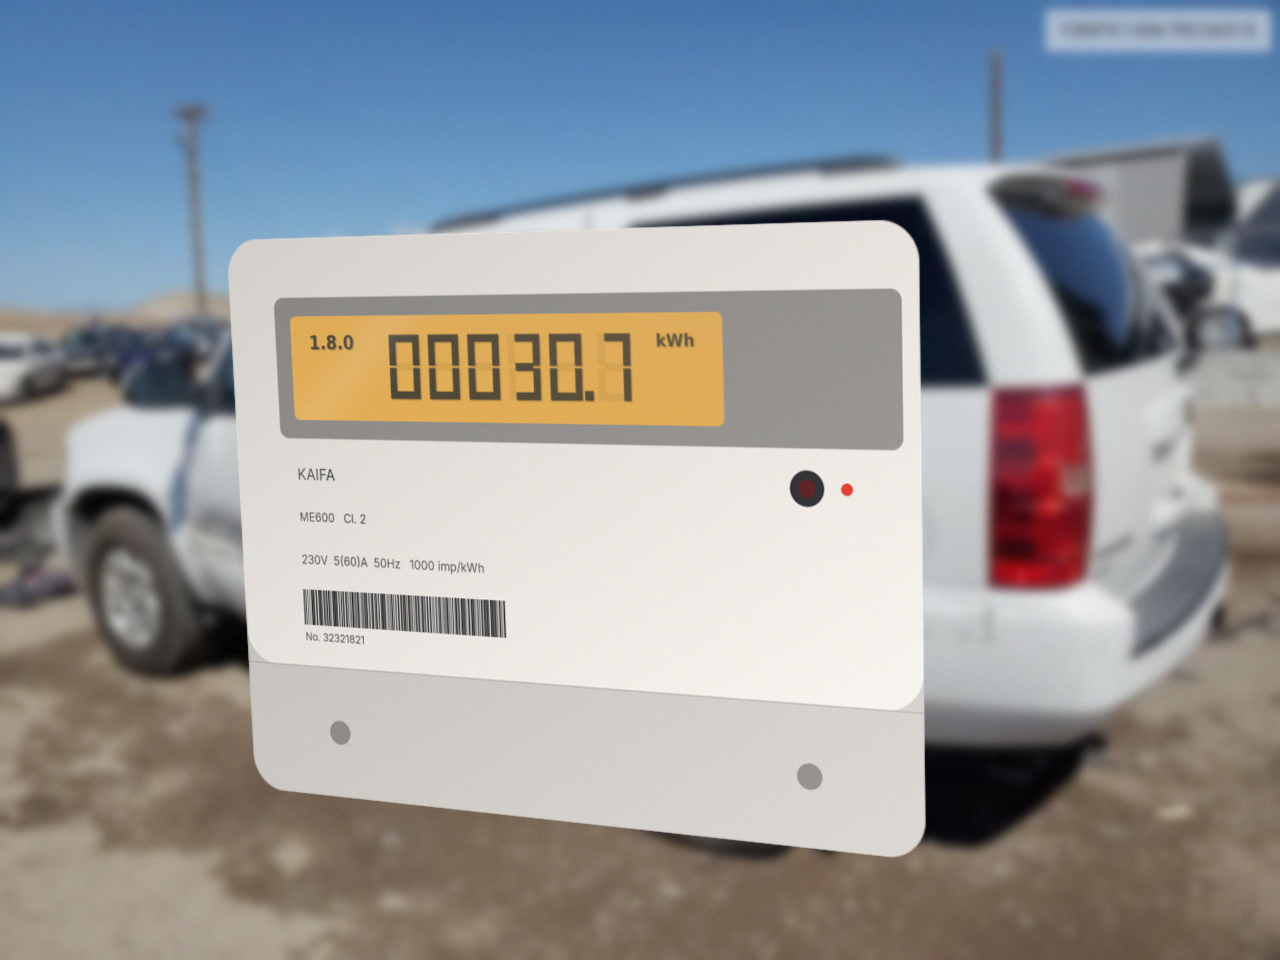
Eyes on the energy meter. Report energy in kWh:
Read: 30.7 kWh
